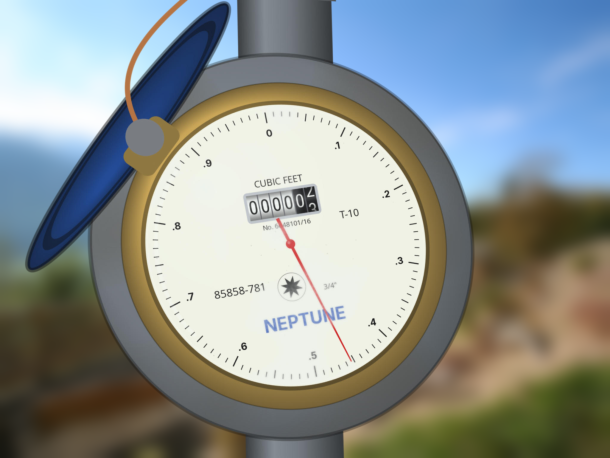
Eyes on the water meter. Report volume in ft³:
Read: 2.45 ft³
